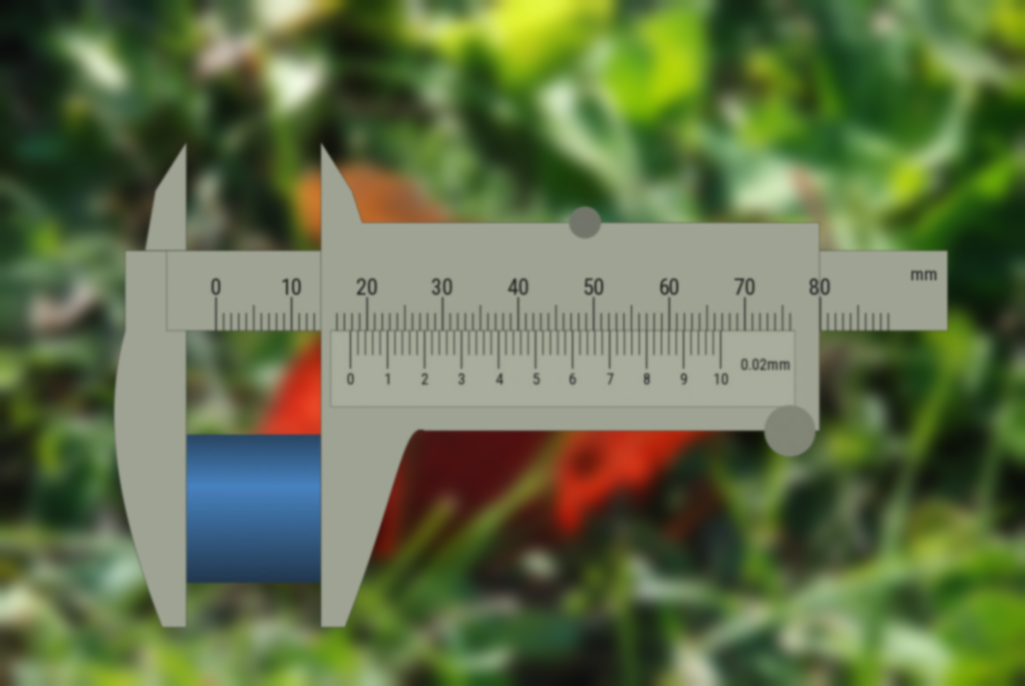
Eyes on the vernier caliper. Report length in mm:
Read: 17.8 mm
